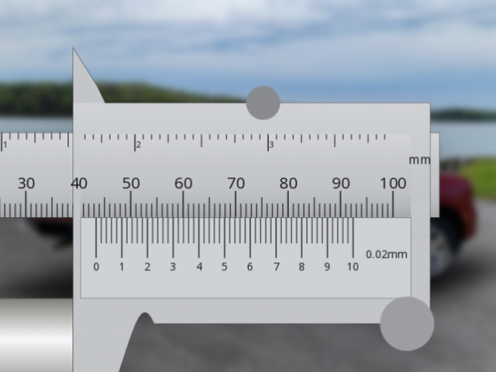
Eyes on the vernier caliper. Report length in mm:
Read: 43.4 mm
